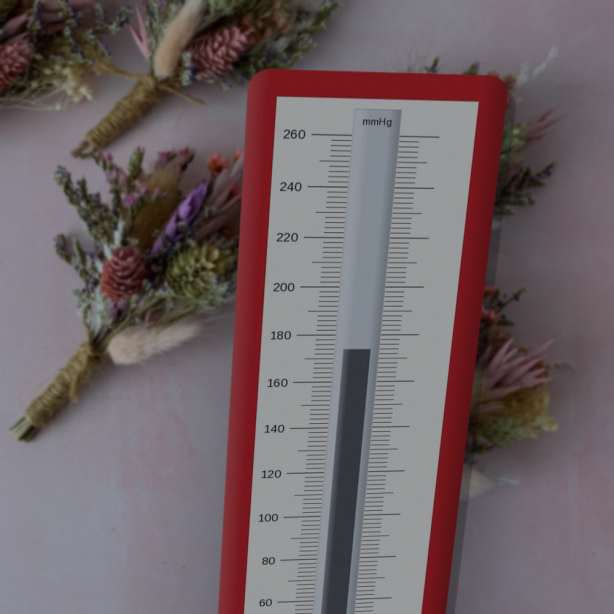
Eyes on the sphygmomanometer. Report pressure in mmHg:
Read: 174 mmHg
